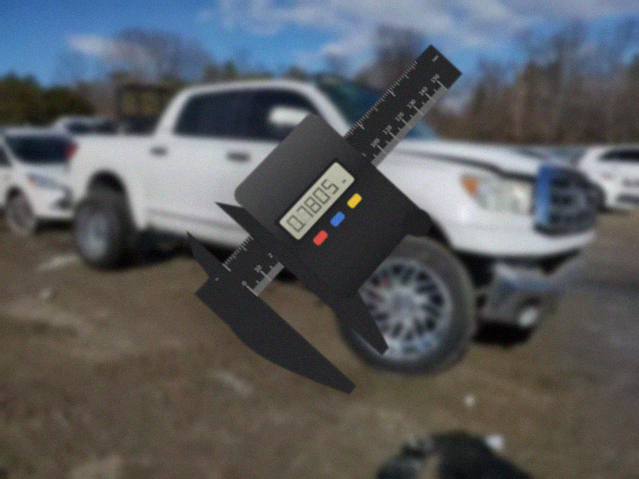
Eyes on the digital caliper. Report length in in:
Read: 0.7805 in
